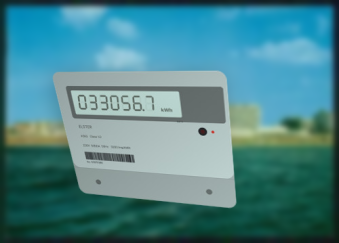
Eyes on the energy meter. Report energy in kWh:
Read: 33056.7 kWh
